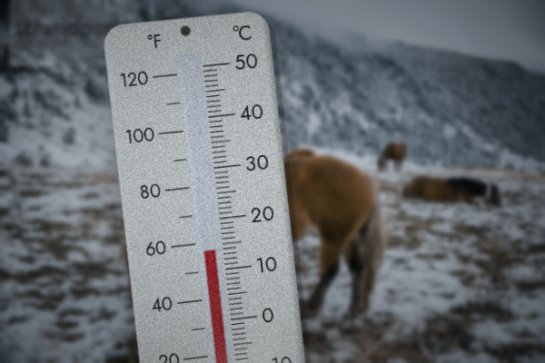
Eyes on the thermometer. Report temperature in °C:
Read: 14 °C
